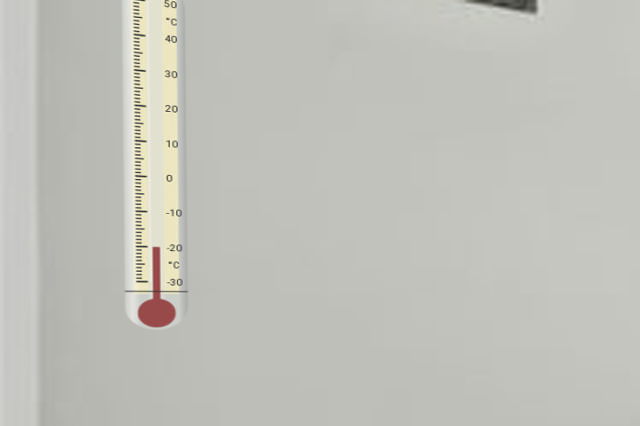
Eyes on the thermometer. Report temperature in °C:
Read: -20 °C
